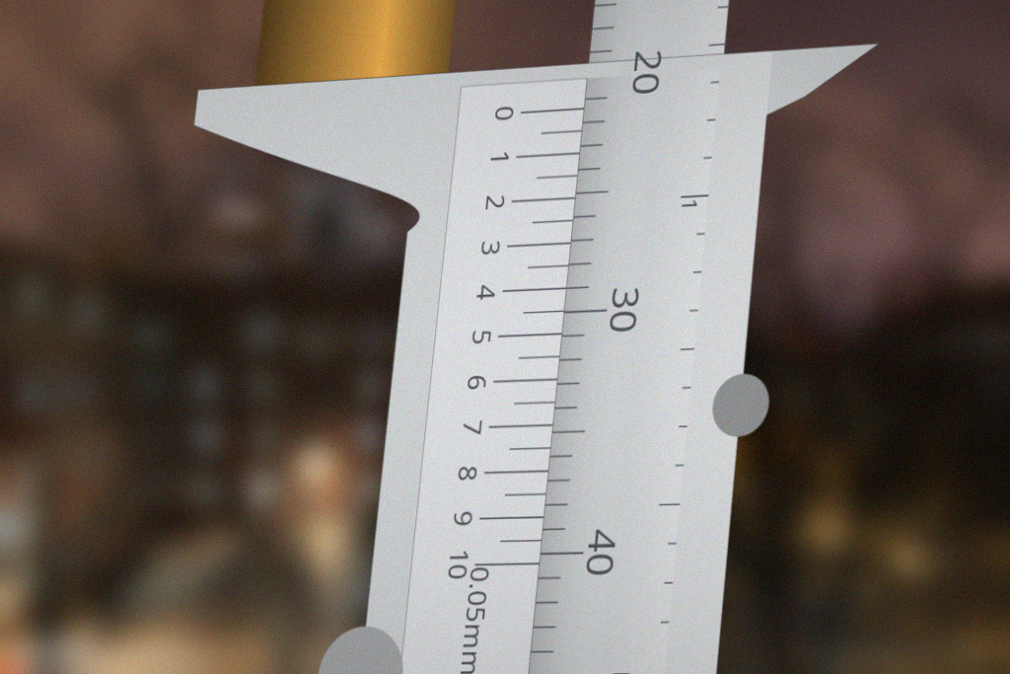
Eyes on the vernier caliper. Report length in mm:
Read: 21.40 mm
